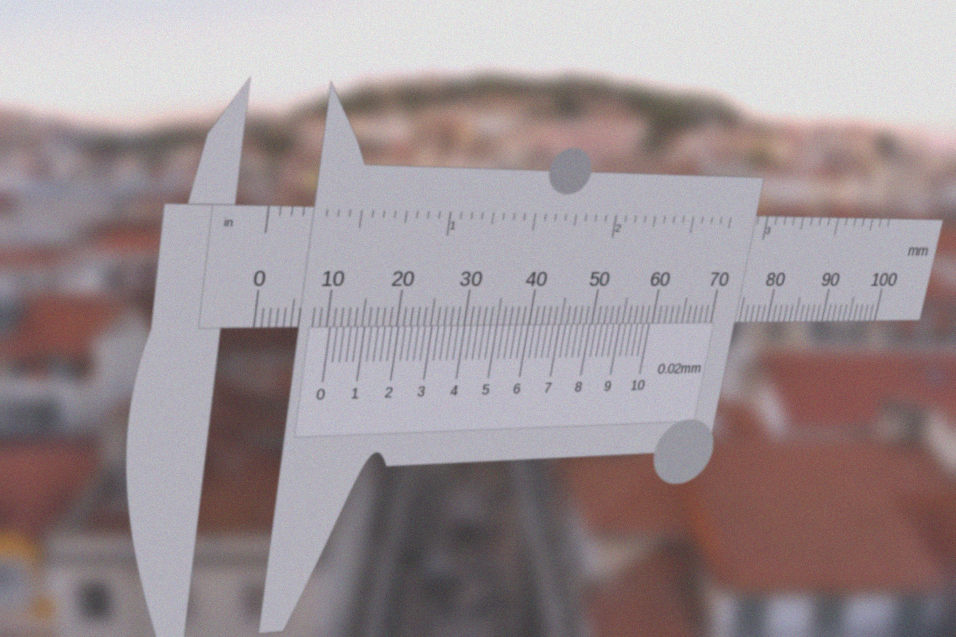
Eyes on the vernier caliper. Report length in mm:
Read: 10.5 mm
